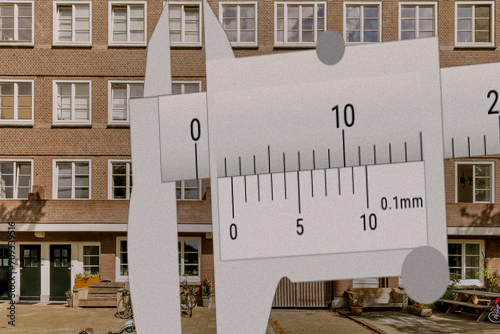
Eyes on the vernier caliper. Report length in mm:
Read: 2.4 mm
